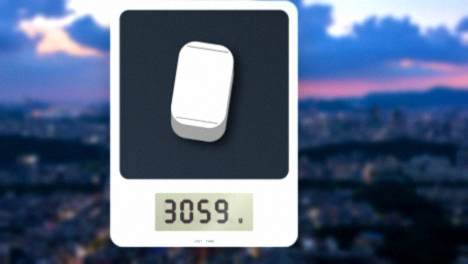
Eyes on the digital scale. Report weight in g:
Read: 3059 g
